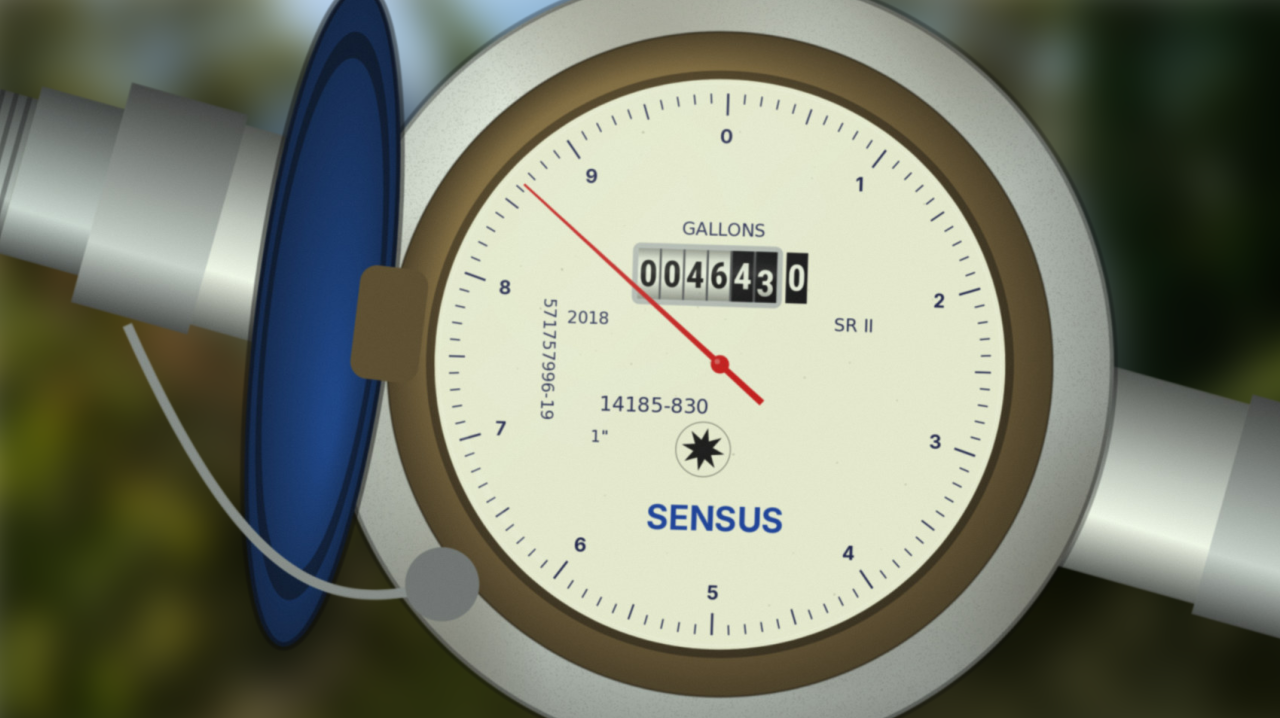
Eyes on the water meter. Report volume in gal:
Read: 46428.6 gal
